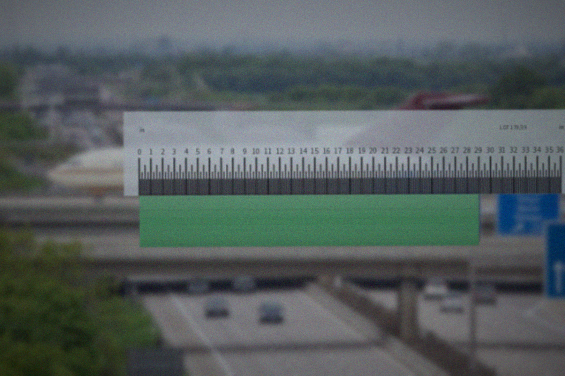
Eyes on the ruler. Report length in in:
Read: 29 in
